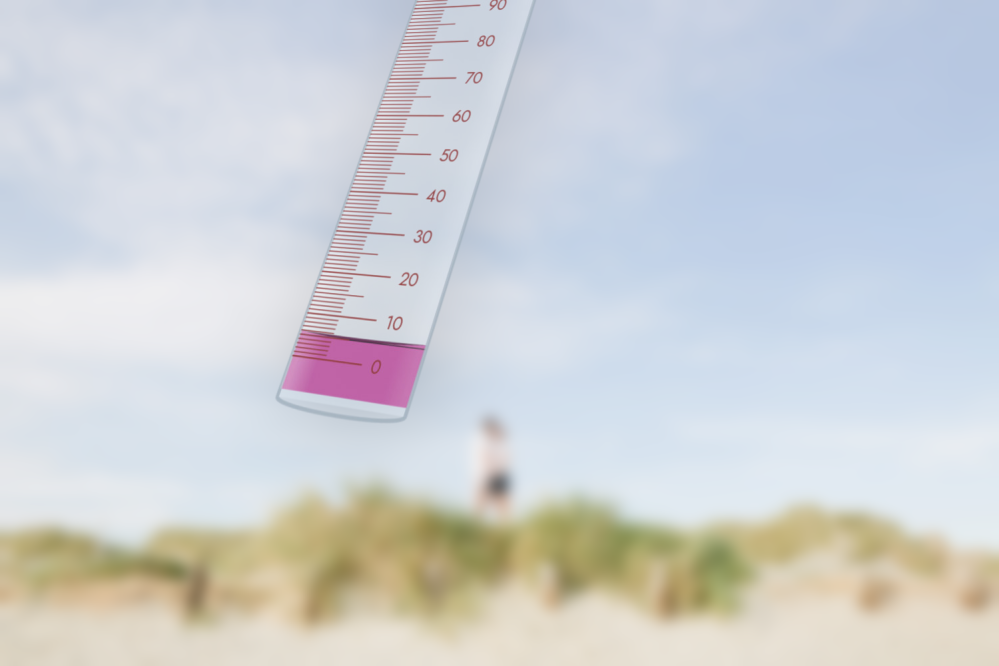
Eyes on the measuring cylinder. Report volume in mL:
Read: 5 mL
